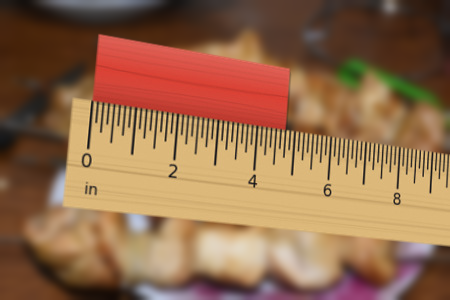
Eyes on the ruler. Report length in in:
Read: 4.75 in
